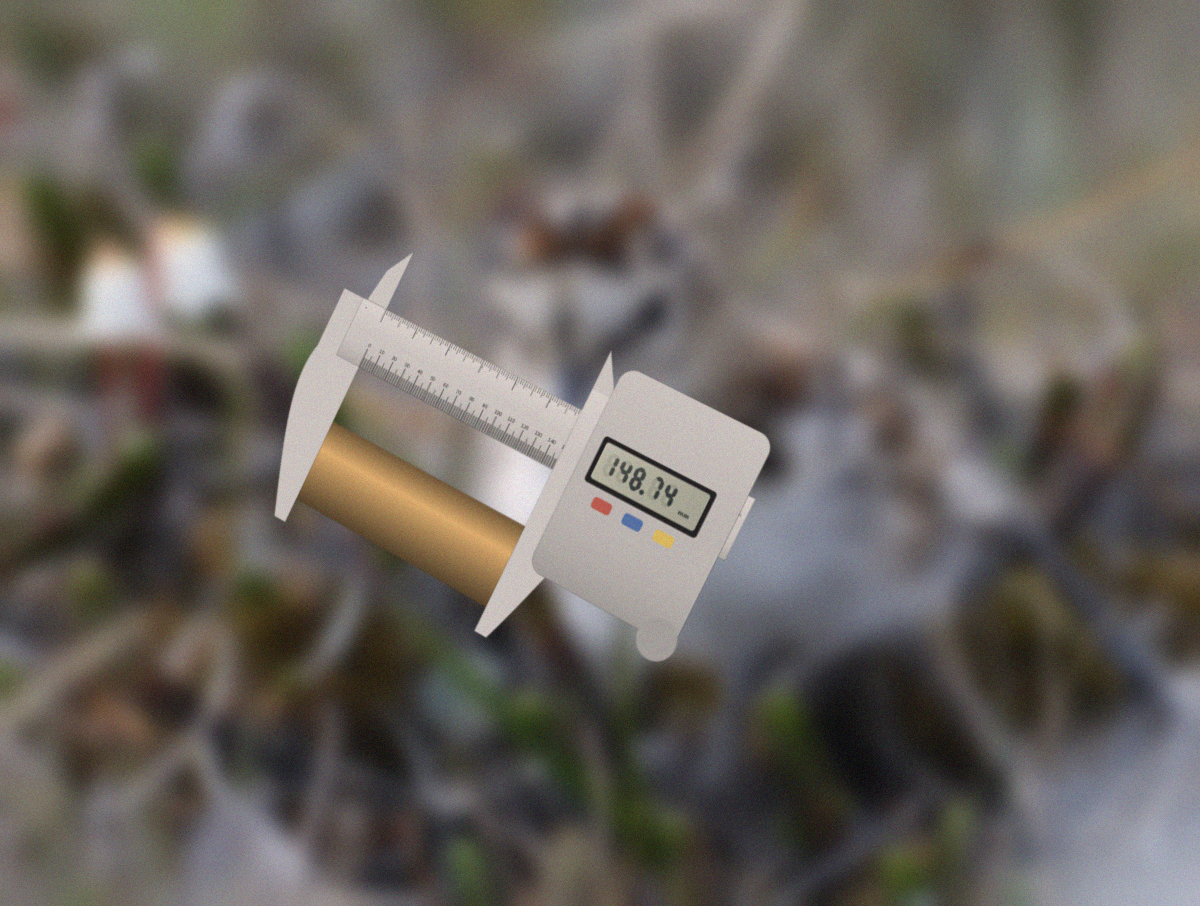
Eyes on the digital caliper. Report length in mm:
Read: 148.74 mm
